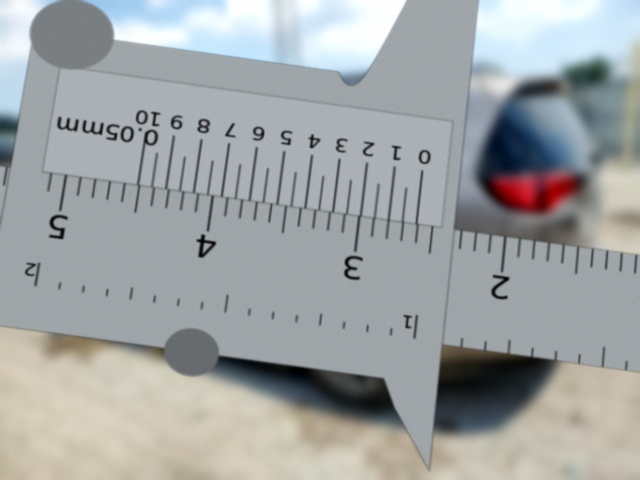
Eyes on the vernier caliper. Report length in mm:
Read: 26.1 mm
